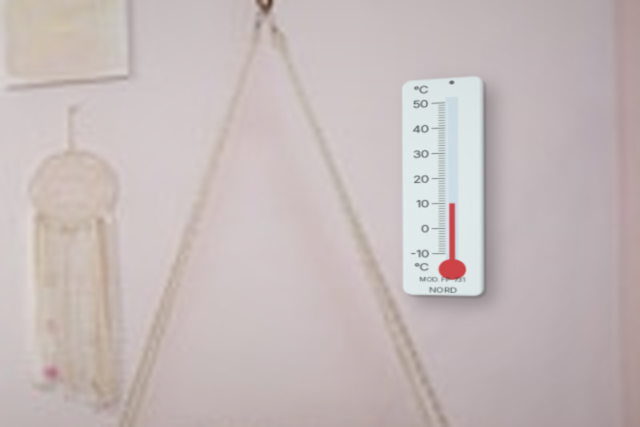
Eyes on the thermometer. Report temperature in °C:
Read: 10 °C
